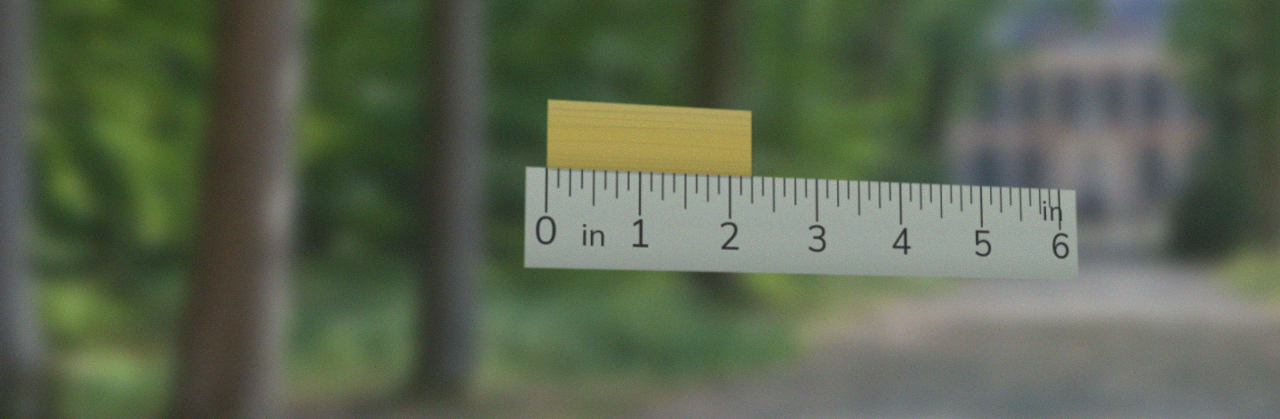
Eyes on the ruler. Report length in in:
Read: 2.25 in
